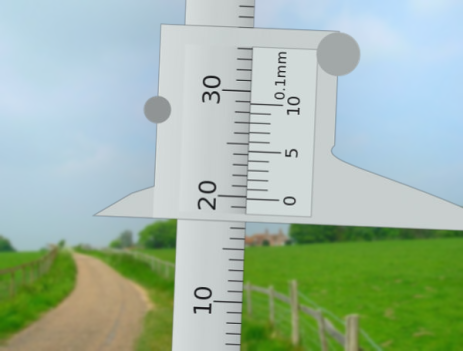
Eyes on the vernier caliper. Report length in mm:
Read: 19.8 mm
